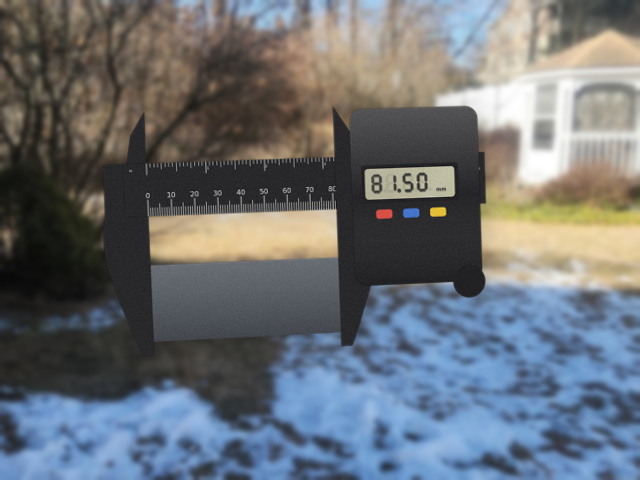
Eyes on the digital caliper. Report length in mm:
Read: 81.50 mm
